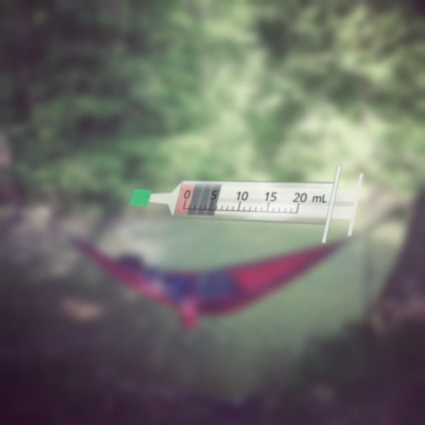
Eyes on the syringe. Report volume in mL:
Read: 1 mL
